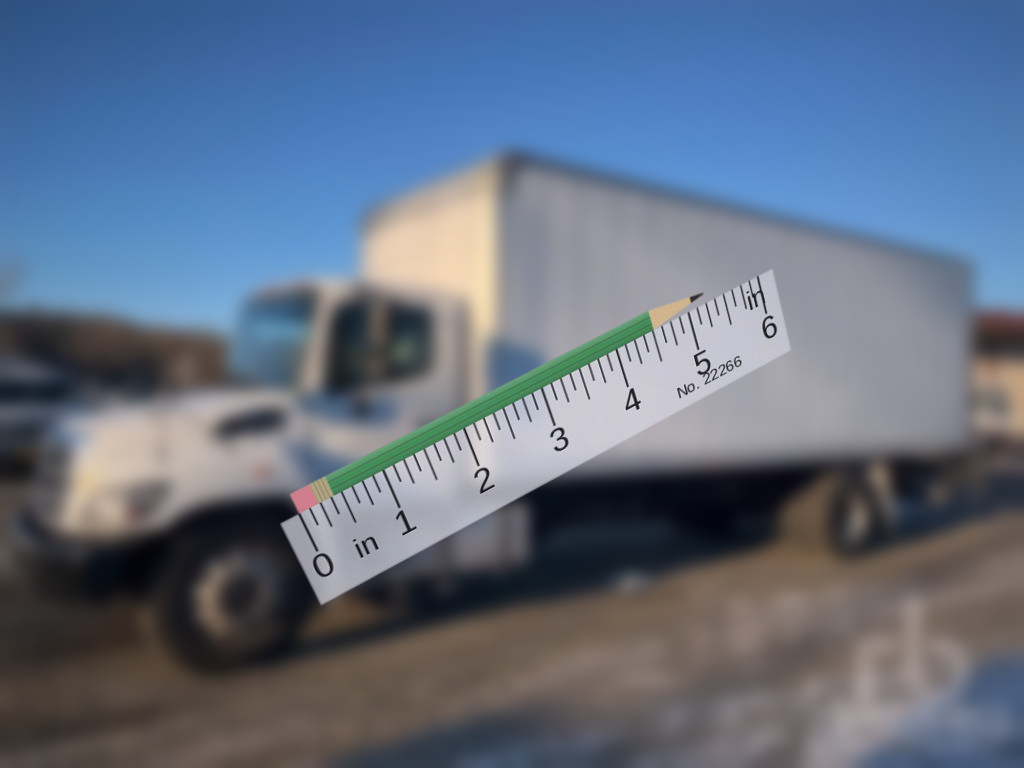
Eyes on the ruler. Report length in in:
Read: 5.25 in
